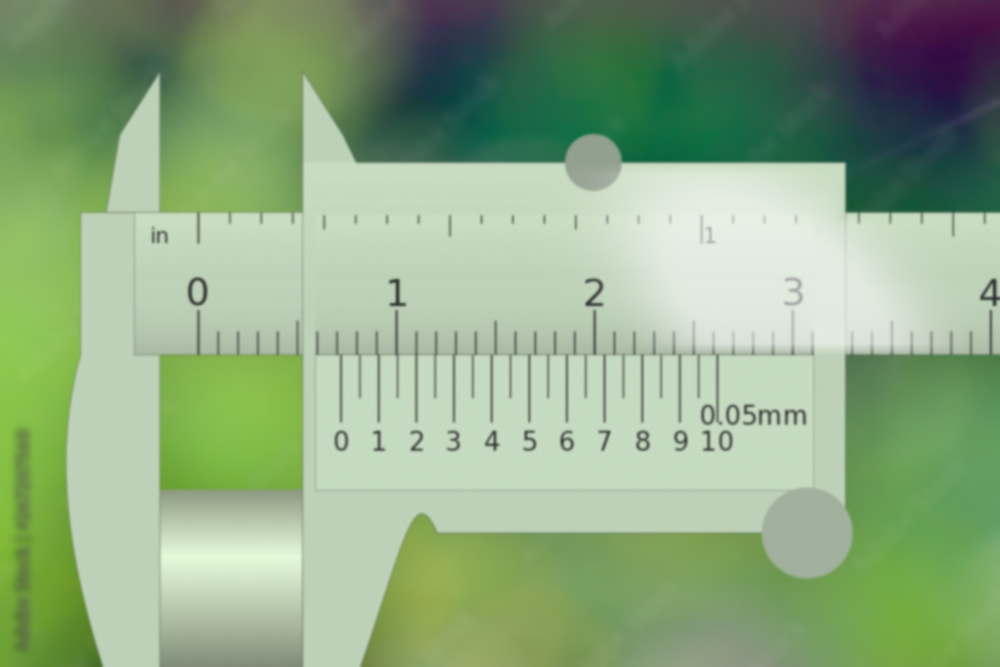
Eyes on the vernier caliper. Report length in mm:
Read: 7.2 mm
